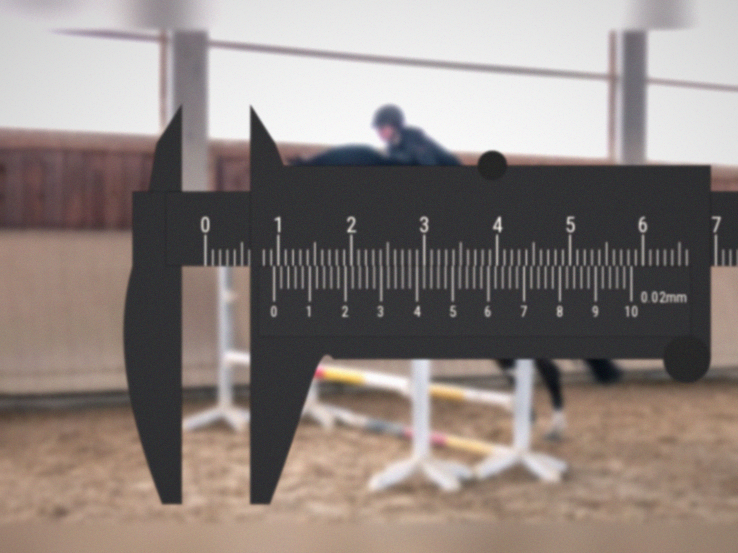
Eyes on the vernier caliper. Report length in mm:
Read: 9.4 mm
